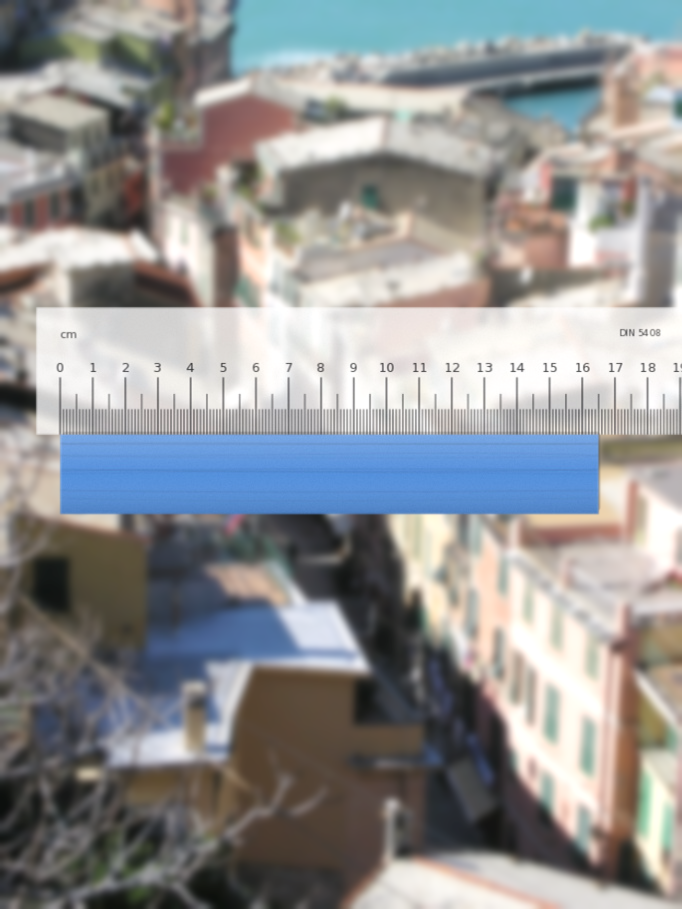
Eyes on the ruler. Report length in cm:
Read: 16.5 cm
